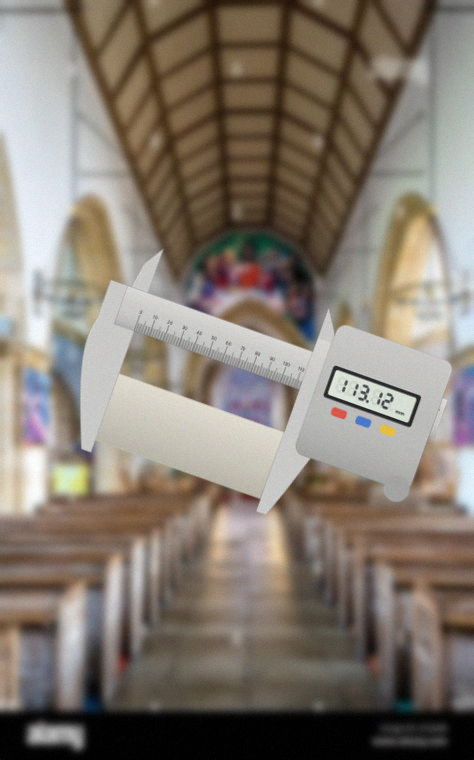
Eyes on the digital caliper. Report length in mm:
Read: 113.12 mm
